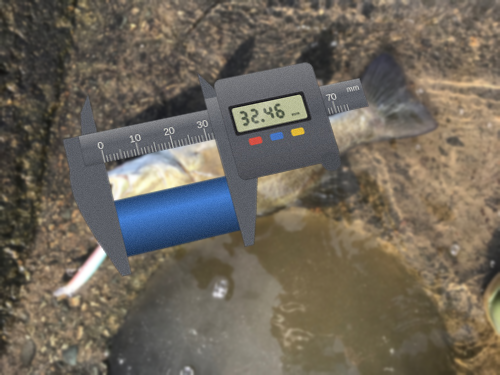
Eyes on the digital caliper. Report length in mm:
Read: 32.46 mm
